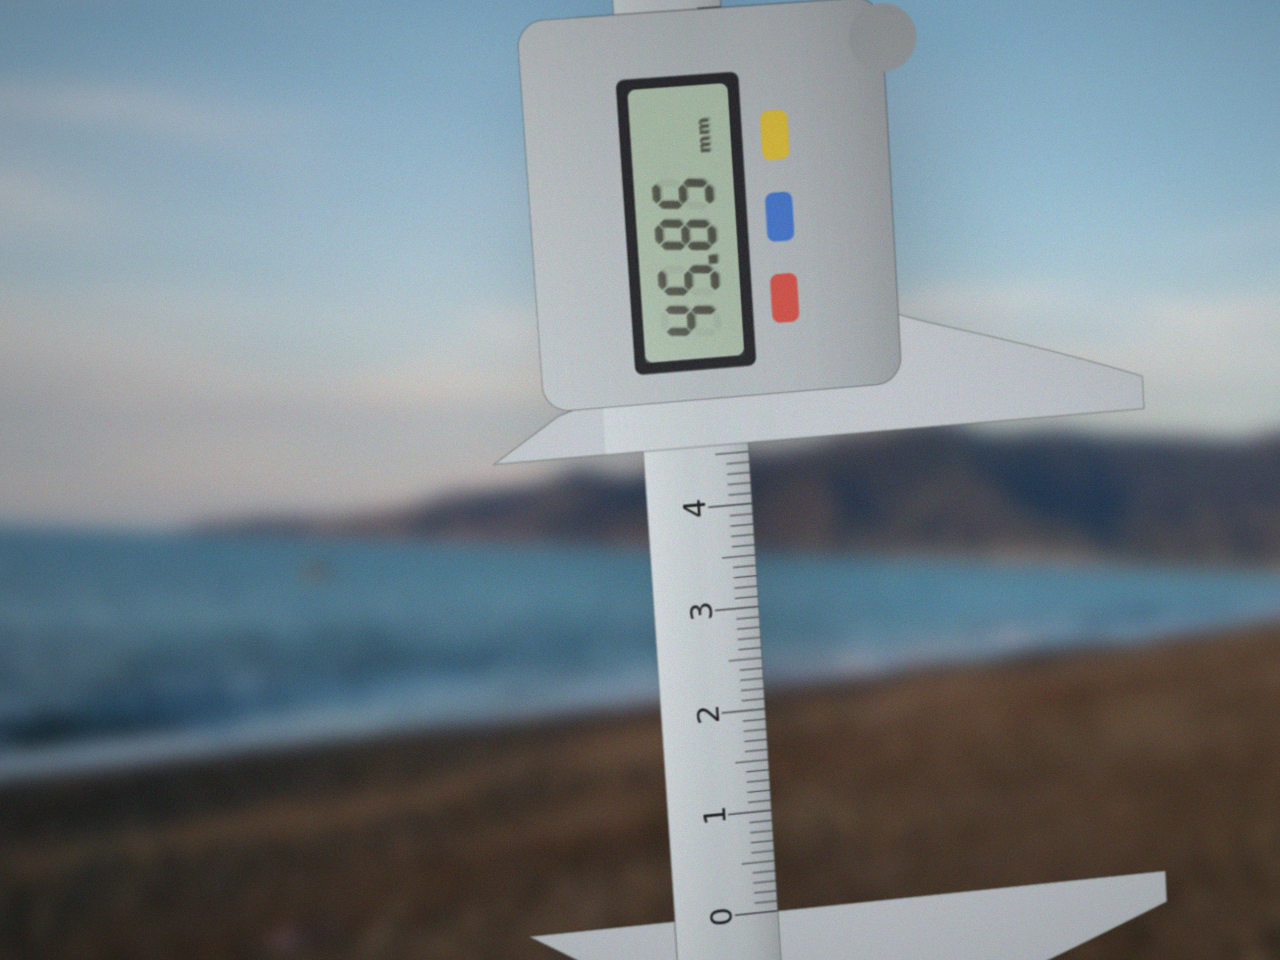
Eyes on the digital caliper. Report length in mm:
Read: 45.85 mm
